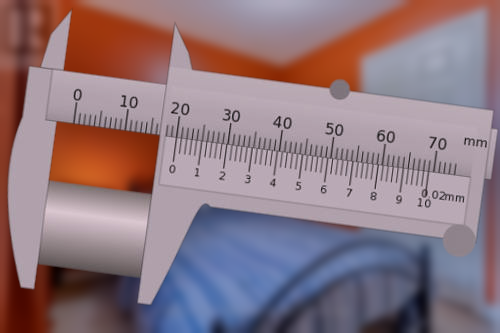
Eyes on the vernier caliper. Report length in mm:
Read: 20.0 mm
